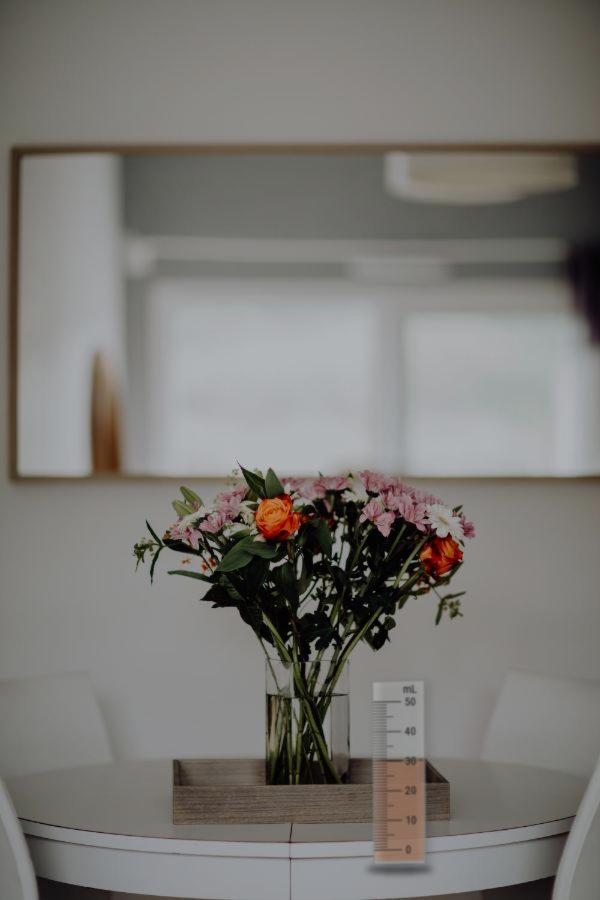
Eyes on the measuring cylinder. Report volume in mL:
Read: 30 mL
